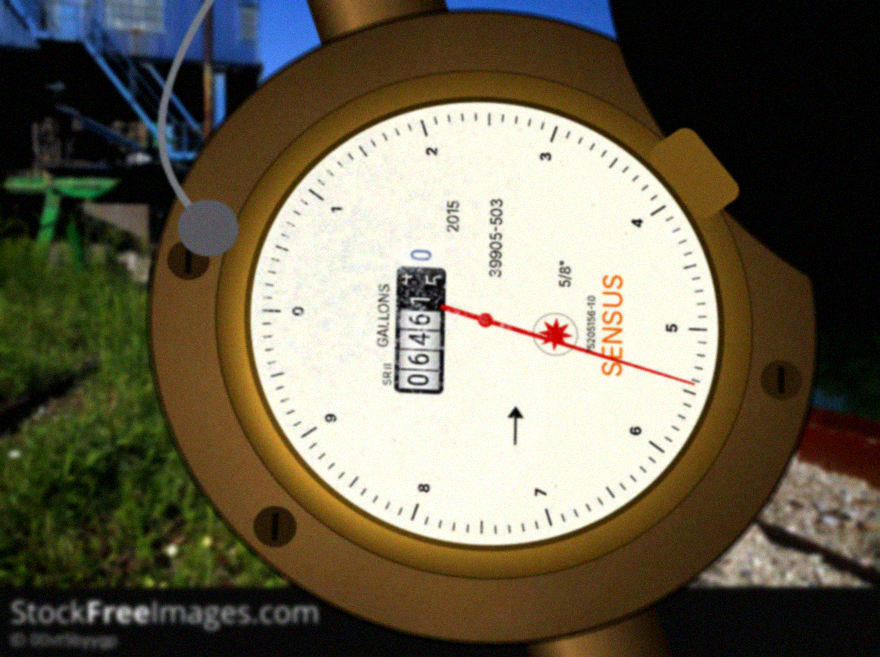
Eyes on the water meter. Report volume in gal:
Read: 646145.4 gal
